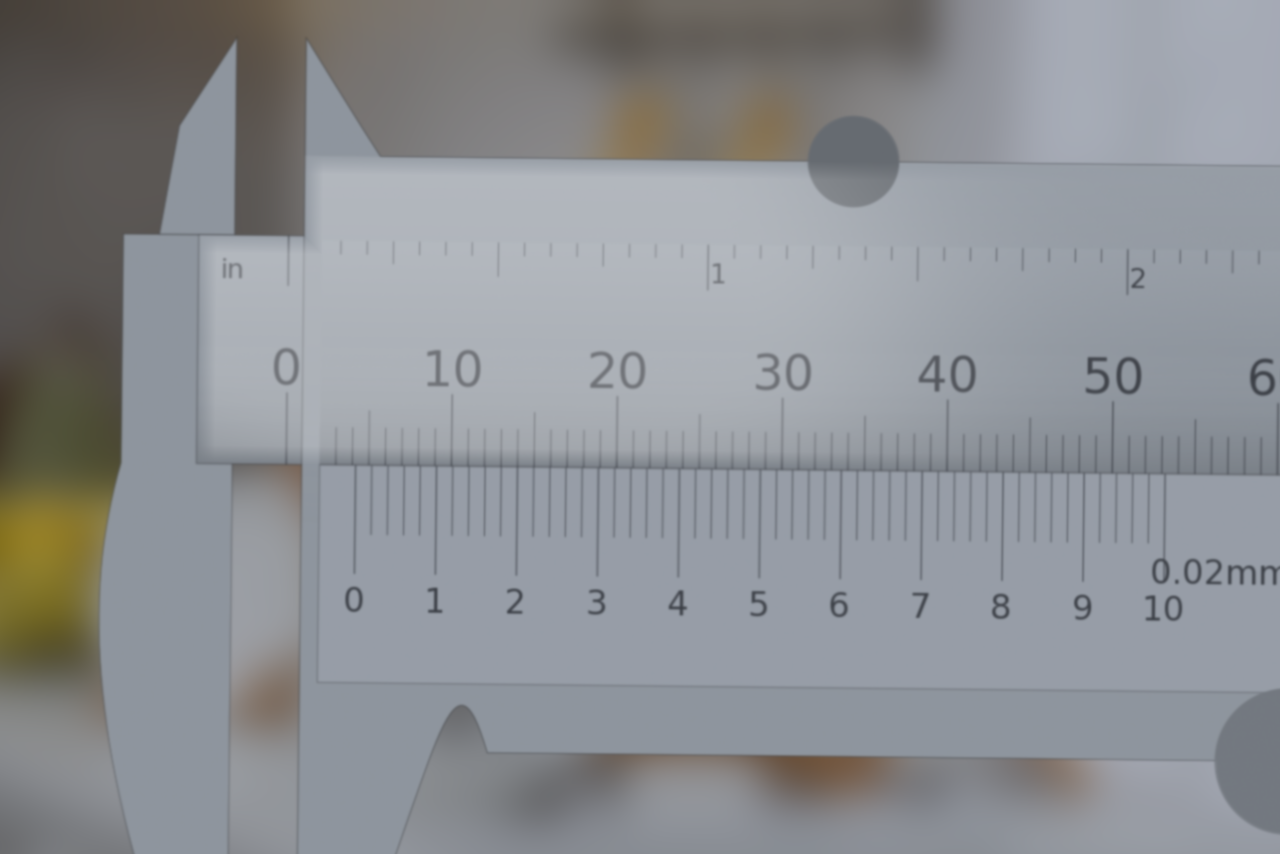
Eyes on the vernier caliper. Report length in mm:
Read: 4.2 mm
